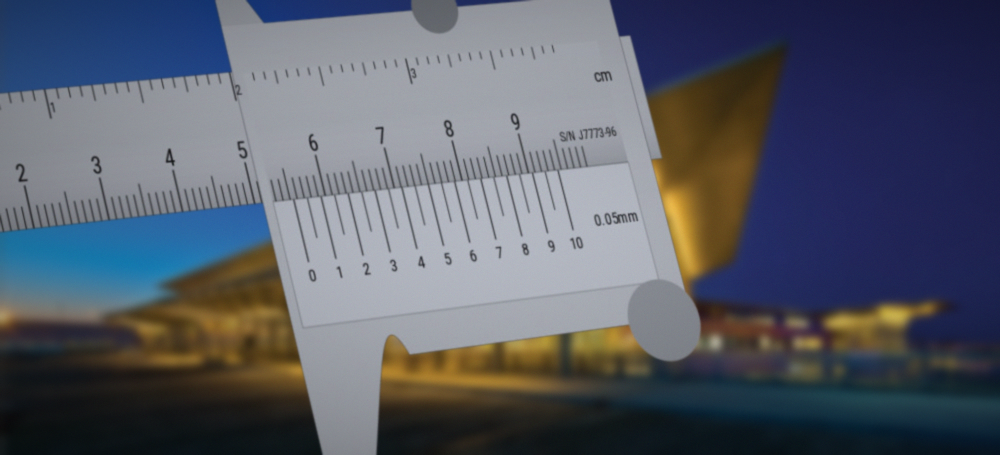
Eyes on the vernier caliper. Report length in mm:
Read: 55.5 mm
